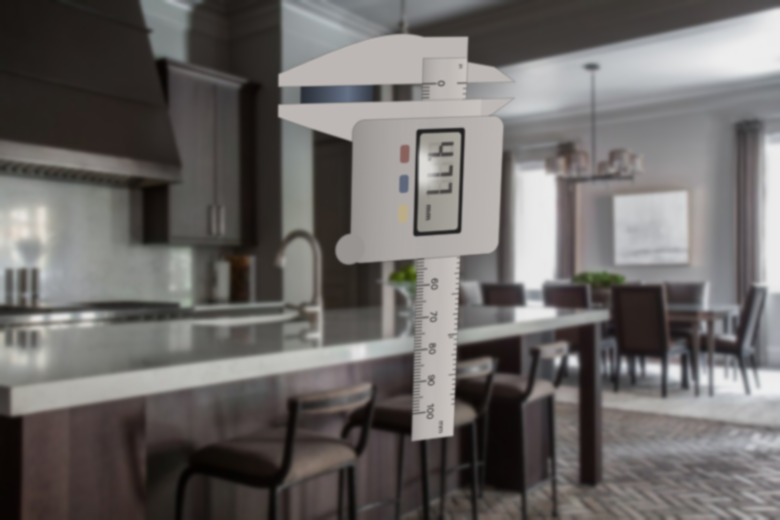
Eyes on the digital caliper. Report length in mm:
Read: 4.77 mm
